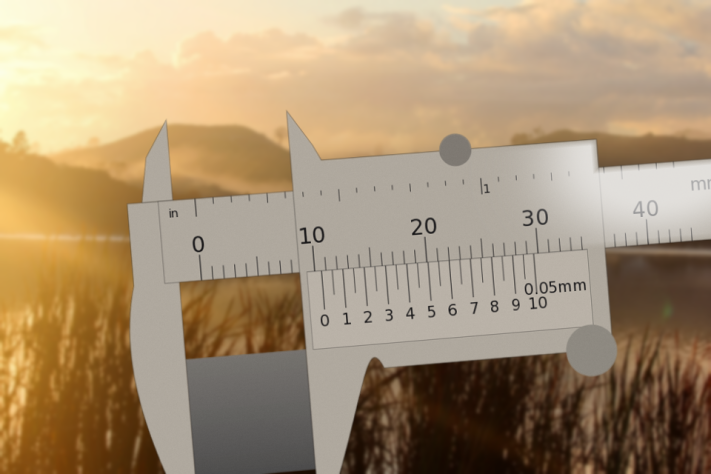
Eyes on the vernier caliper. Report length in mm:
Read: 10.6 mm
